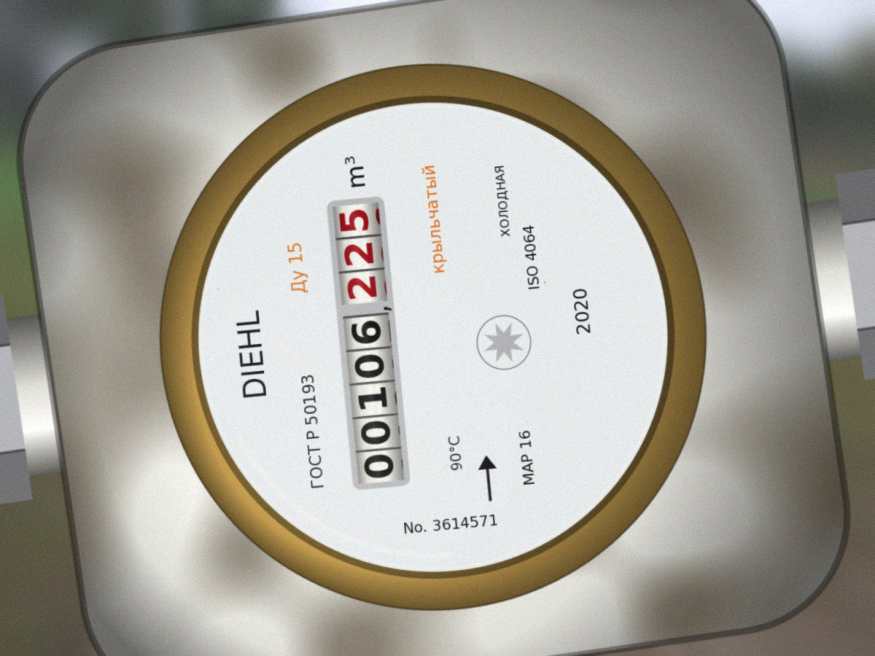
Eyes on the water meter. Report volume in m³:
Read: 106.225 m³
